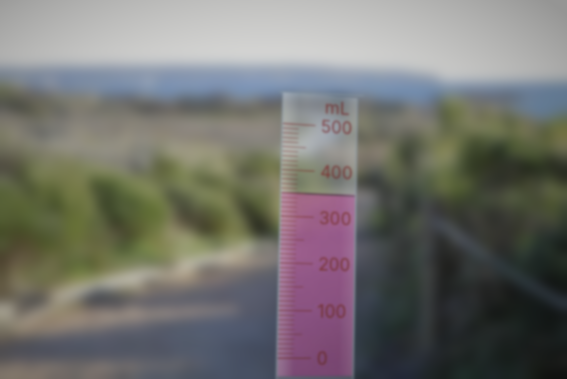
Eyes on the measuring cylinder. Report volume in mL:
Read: 350 mL
